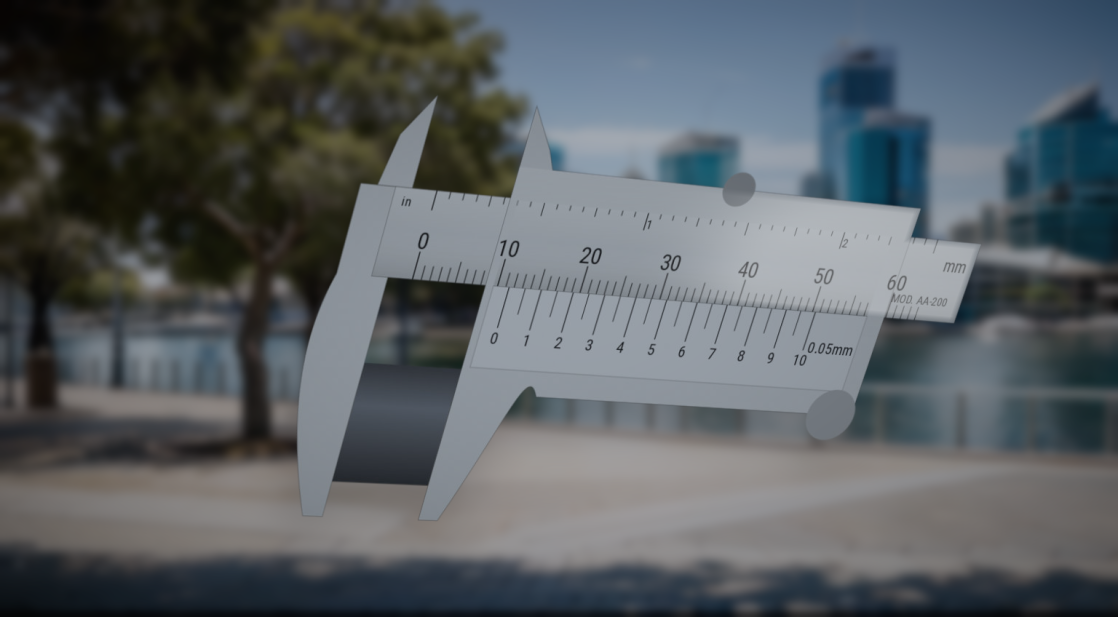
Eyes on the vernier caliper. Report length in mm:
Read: 11.4 mm
